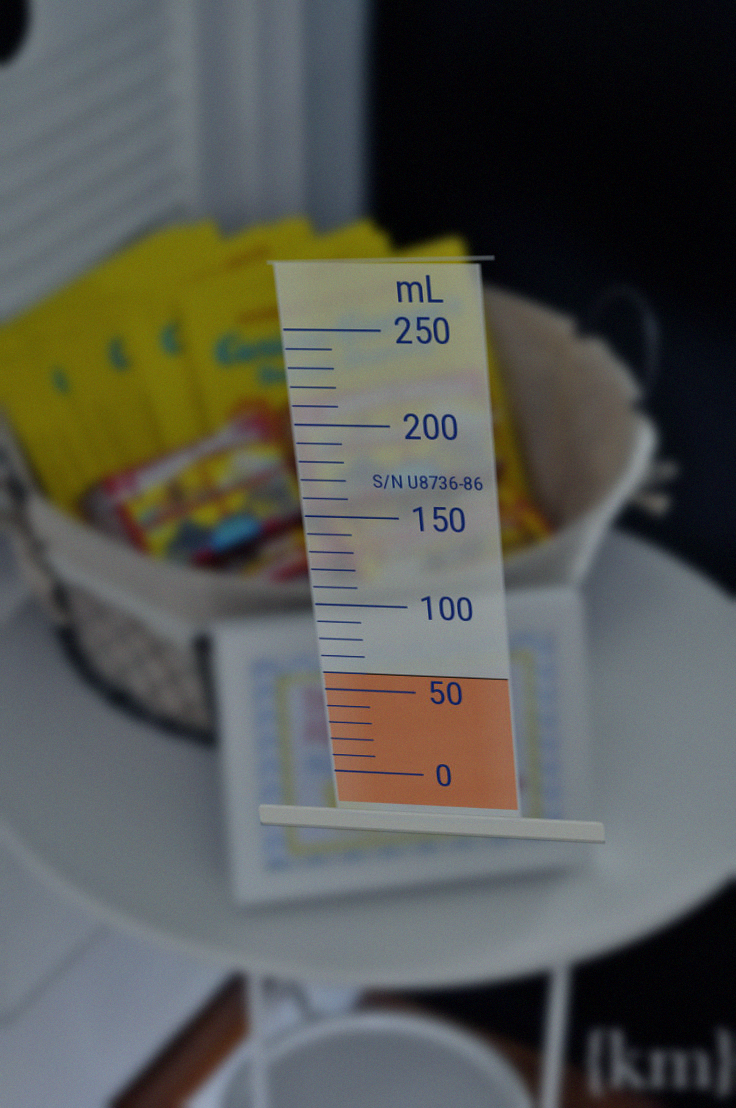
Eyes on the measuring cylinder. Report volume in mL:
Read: 60 mL
